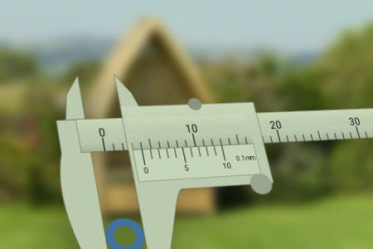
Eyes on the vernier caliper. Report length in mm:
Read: 4.0 mm
